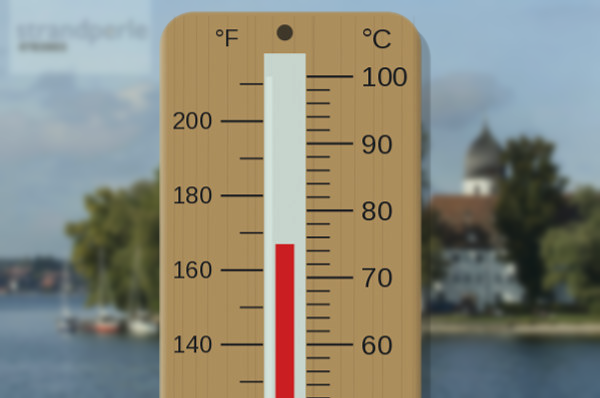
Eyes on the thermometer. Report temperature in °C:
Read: 75 °C
